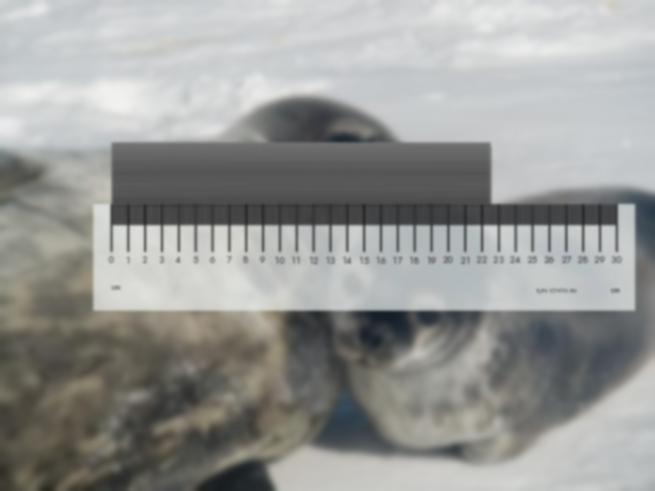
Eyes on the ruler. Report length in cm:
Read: 22.5 cm
